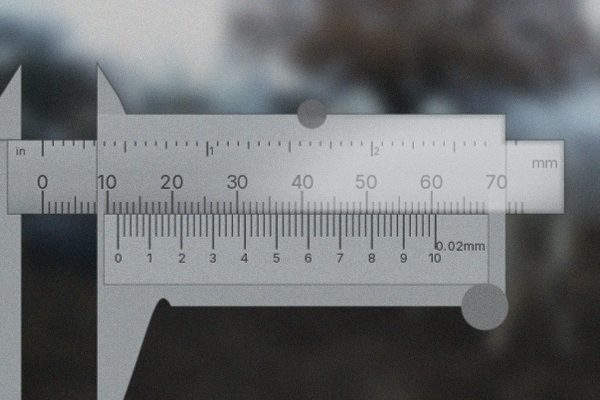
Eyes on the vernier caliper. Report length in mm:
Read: 11.6 mm
